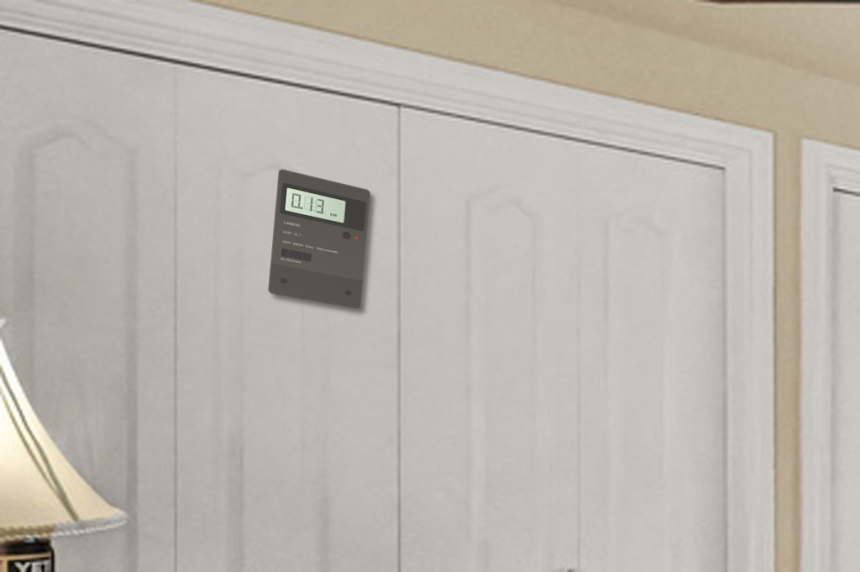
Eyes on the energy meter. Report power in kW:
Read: 0.13 kW
